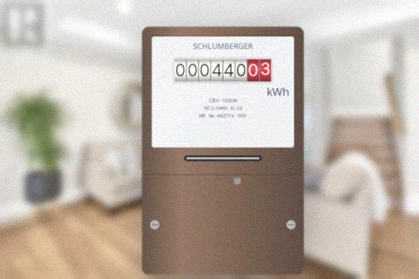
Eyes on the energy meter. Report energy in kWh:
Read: 440.03 kWh
